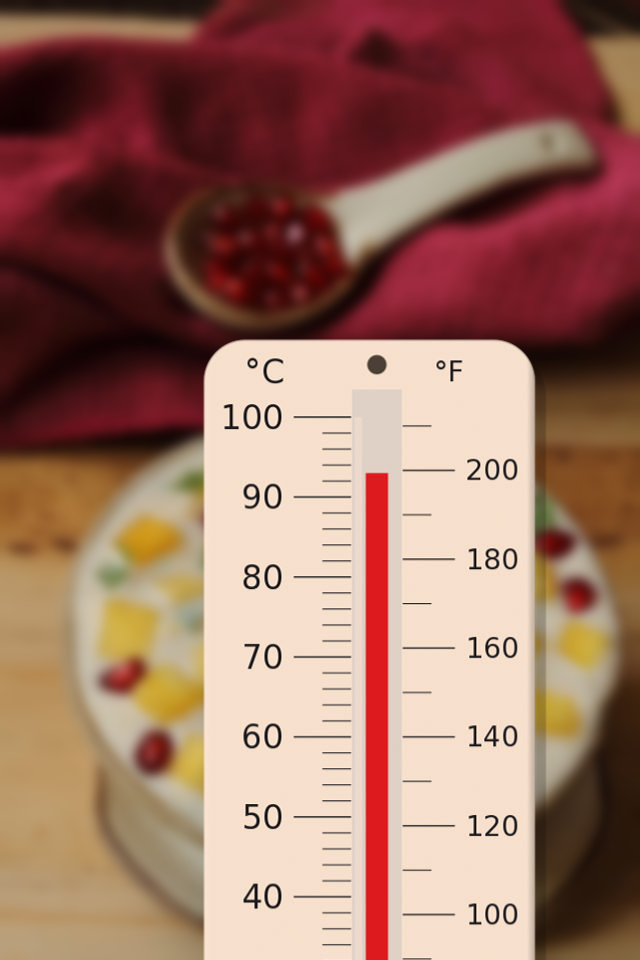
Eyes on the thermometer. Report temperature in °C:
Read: 93 °C
